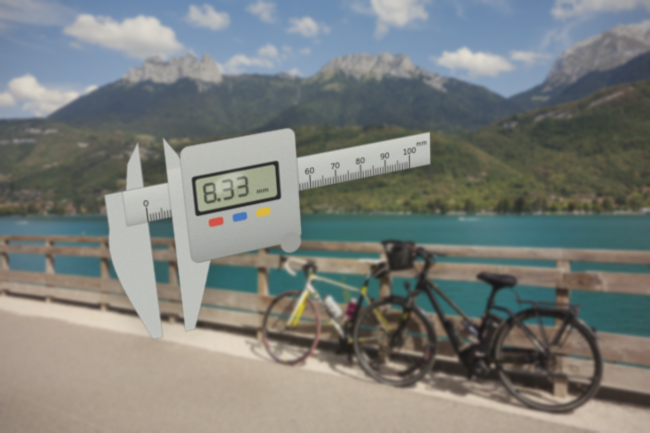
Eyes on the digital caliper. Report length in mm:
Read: 8.33 mm
